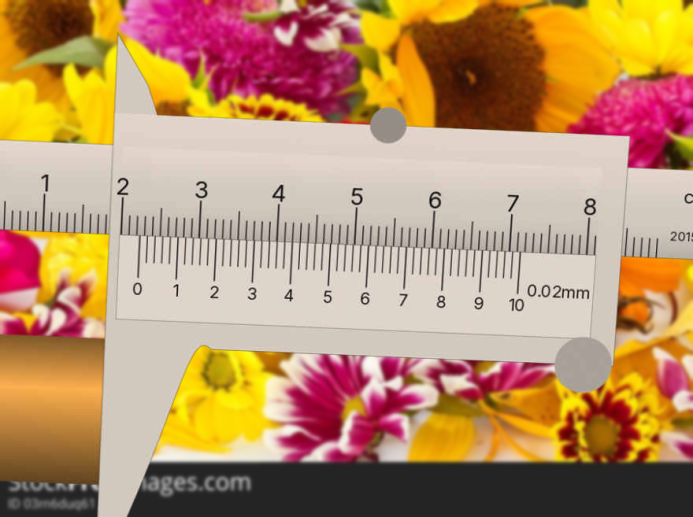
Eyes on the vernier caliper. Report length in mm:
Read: 22.4 mm
